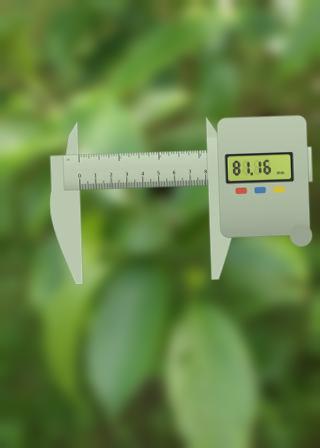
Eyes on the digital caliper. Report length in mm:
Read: 81.16 mm
